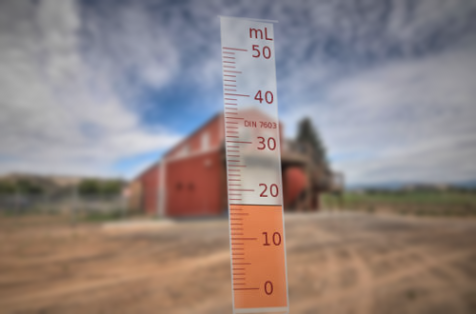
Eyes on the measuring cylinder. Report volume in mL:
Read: 17 mL
